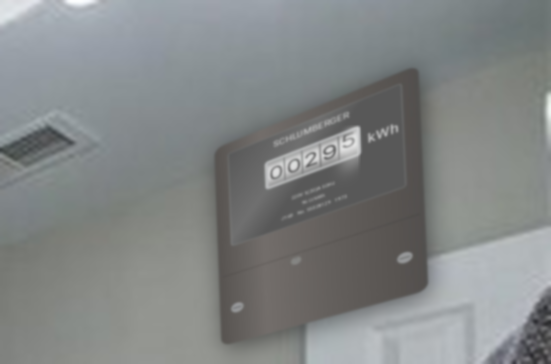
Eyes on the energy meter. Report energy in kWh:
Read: 295 kWh
